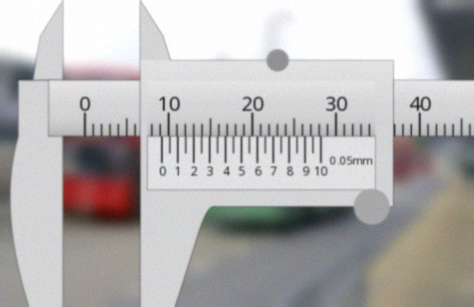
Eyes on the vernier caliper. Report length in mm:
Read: 9.2 mm
